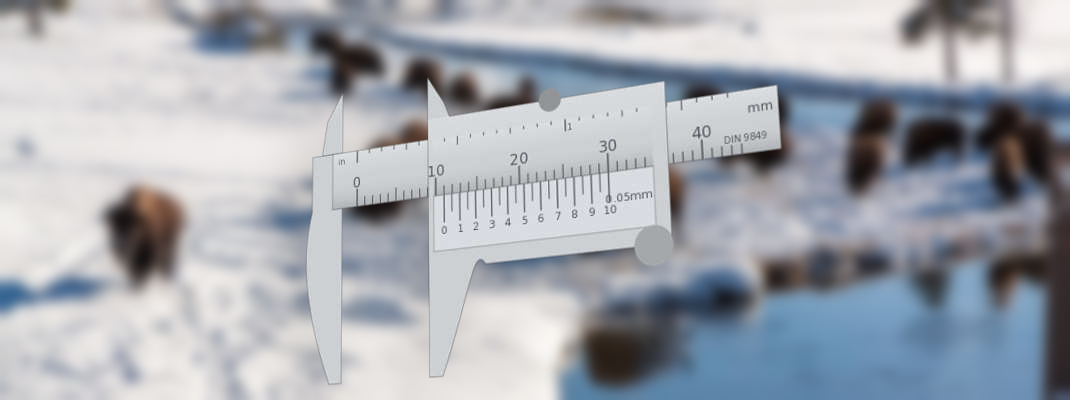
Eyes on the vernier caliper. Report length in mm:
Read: 11.0 mm
